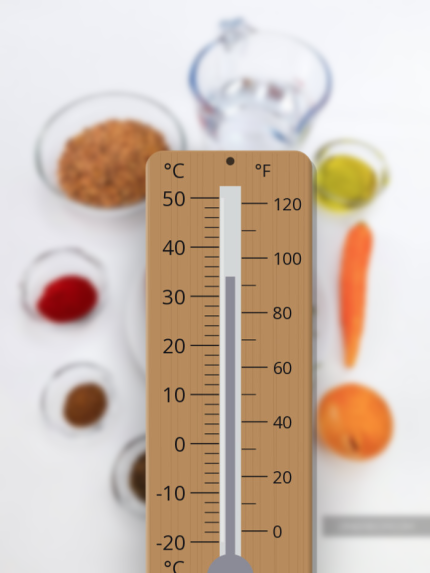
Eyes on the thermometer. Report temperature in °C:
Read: 34 °C
